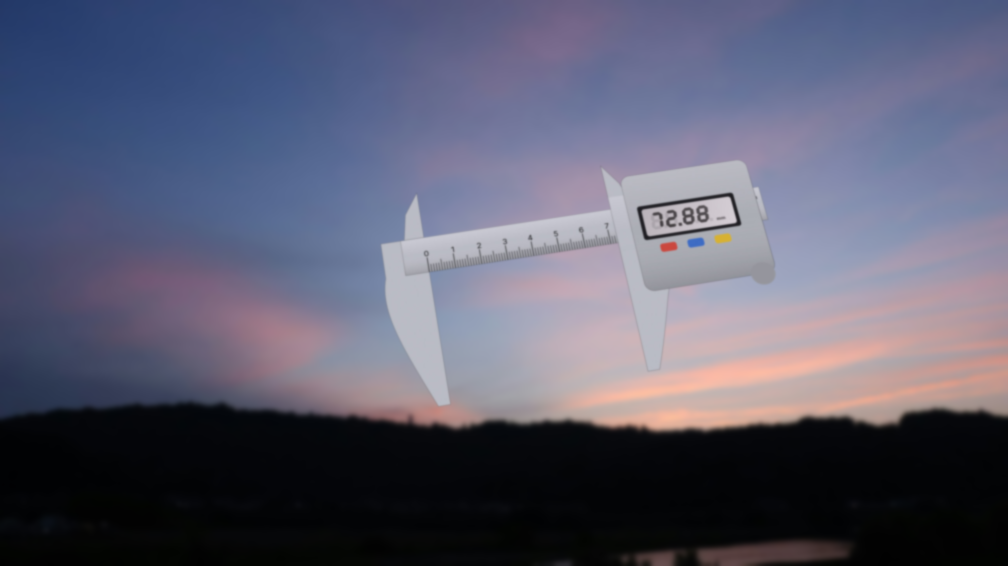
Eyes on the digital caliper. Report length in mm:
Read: 72.88 mm
